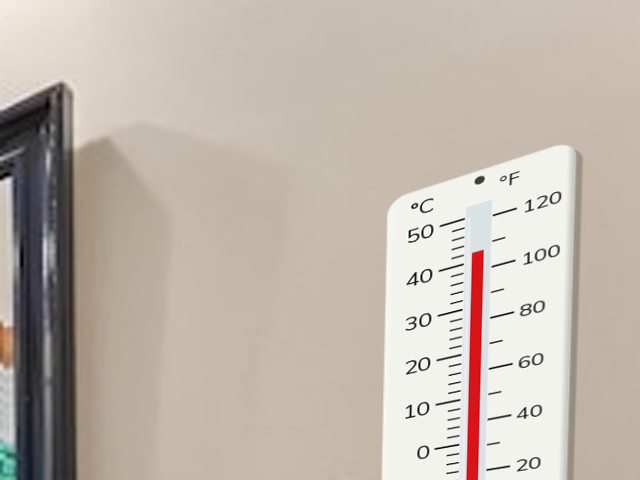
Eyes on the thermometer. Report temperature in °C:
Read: 42 °C
